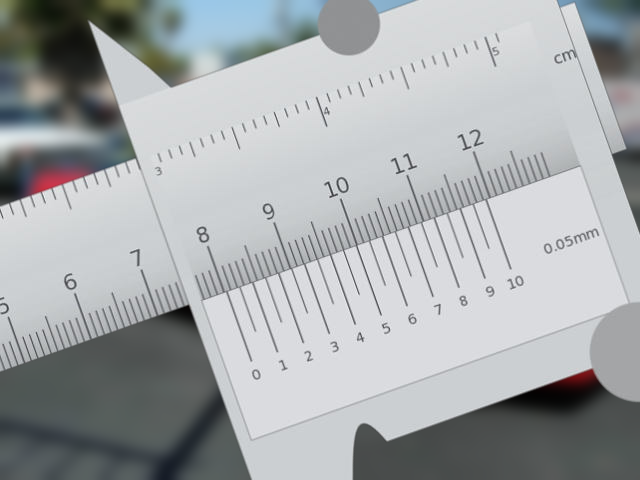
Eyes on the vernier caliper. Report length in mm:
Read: 80.4 mm
